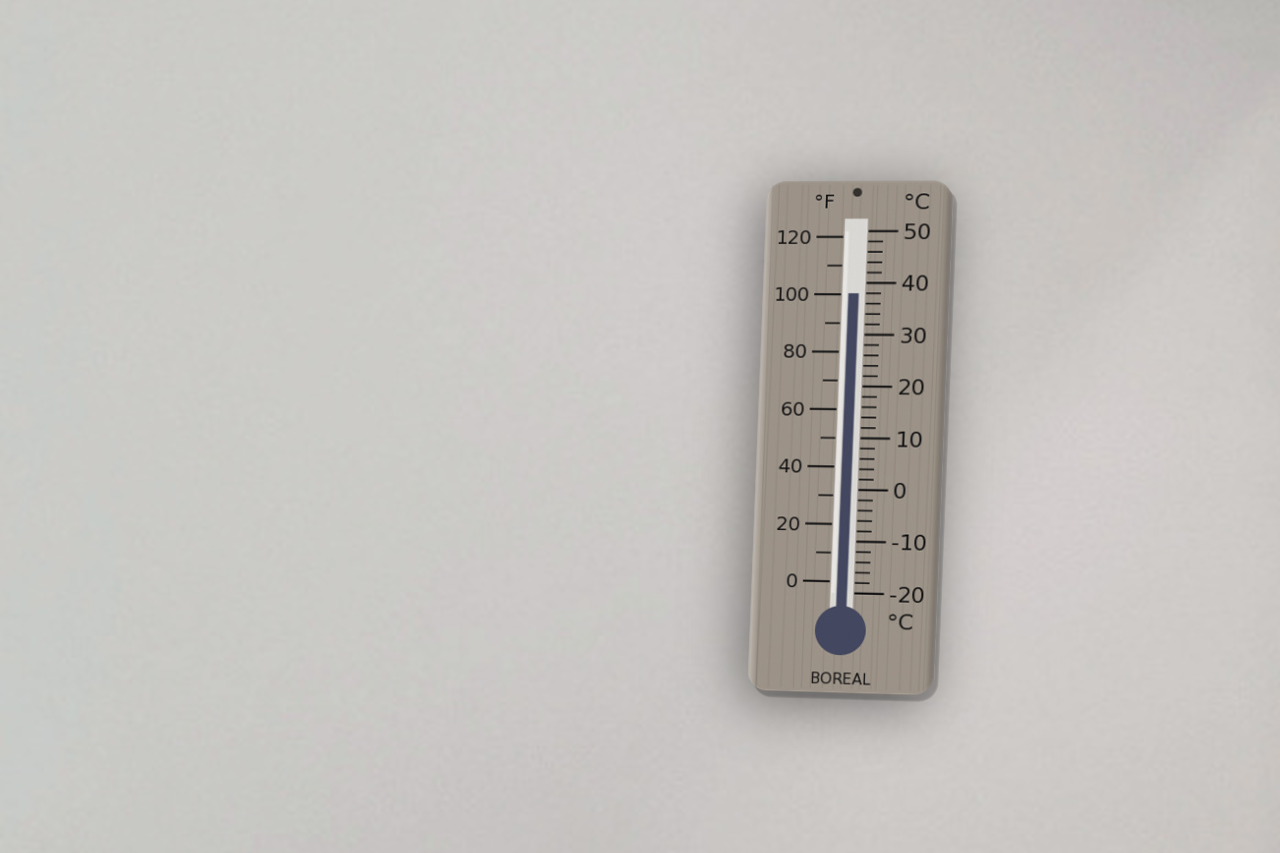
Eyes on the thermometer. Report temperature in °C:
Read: 38 °C
